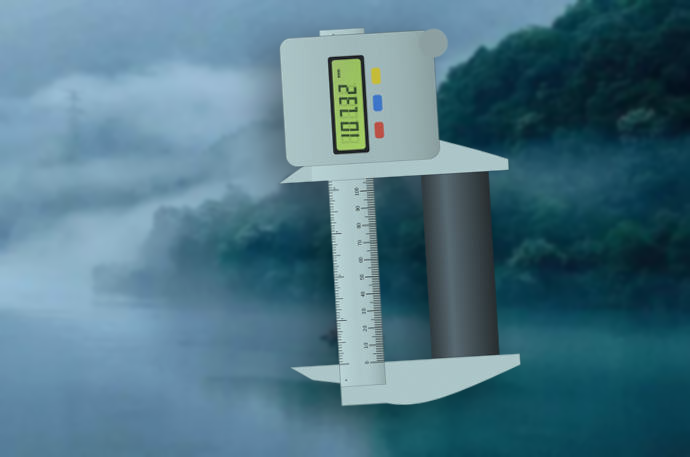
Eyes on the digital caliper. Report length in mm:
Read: 107.32 mm
